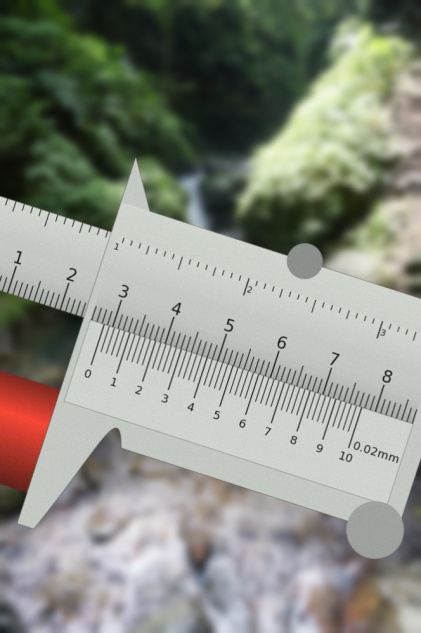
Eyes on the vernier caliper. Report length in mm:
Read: 28.4 mm
